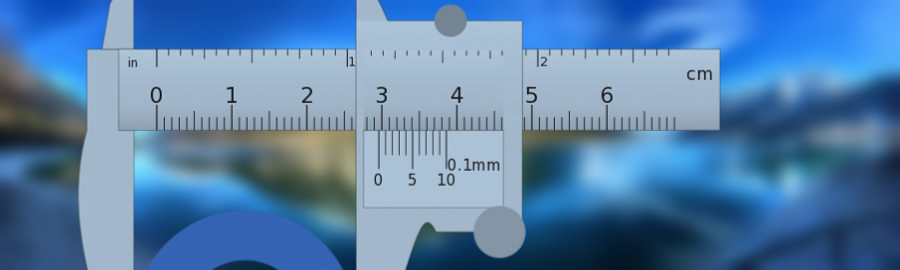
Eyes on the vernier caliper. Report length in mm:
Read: 29.6 mm
